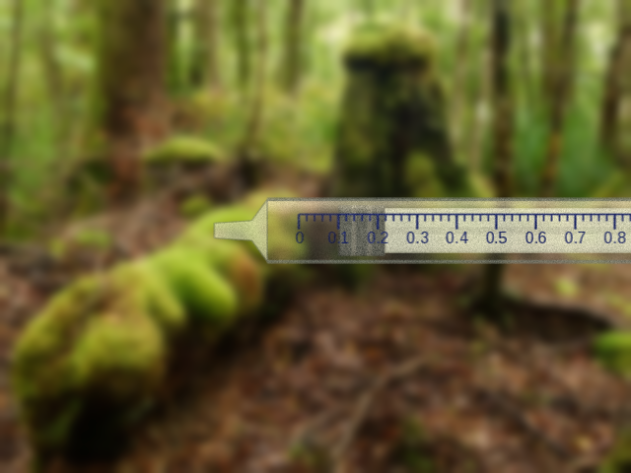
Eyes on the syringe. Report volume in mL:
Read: 0.1 mL
